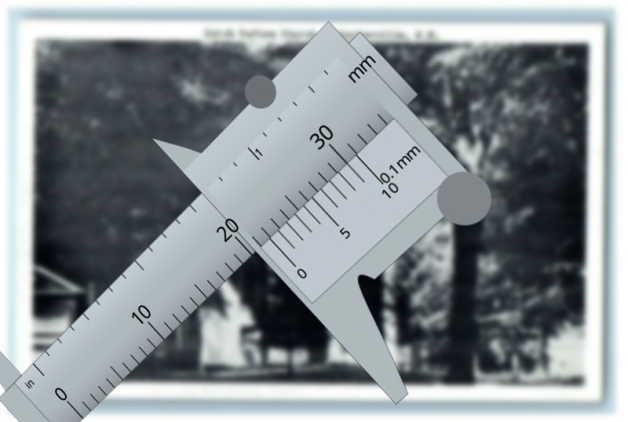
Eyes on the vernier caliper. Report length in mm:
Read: 21.9 mm
